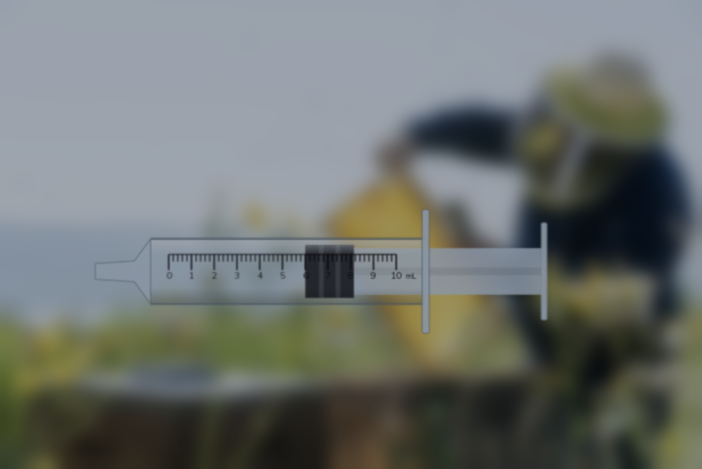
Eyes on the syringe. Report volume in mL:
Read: 6 mL
